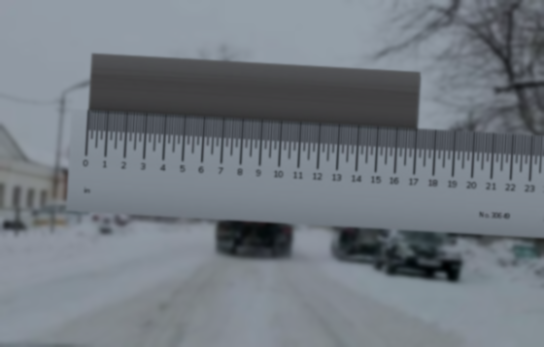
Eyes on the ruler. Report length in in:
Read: 17 in
